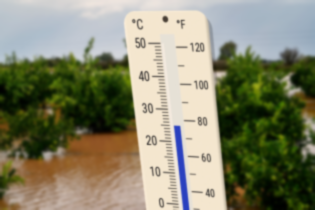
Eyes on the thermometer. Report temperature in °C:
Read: 25 °C
